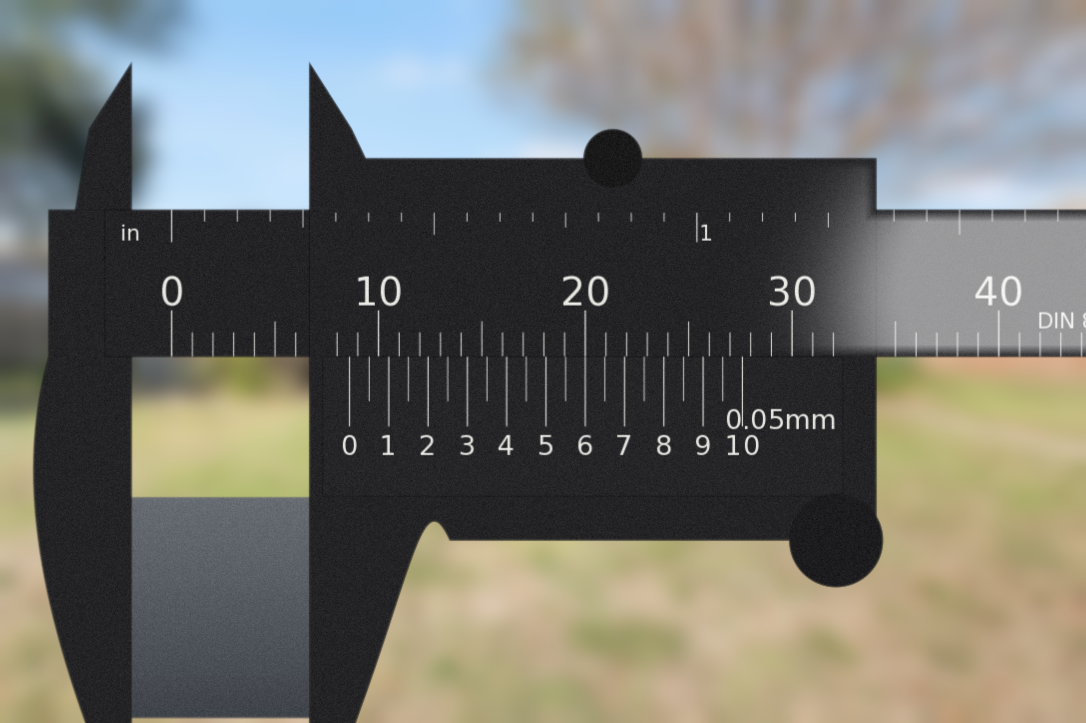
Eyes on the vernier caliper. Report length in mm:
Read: 8.6 mm
